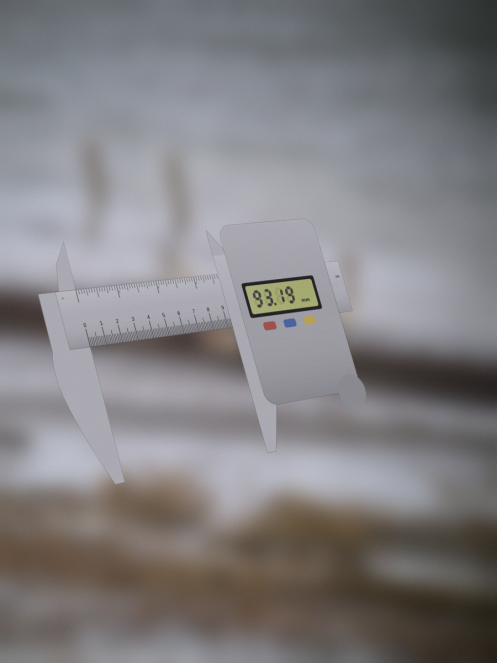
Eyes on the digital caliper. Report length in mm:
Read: 93.19 mm
